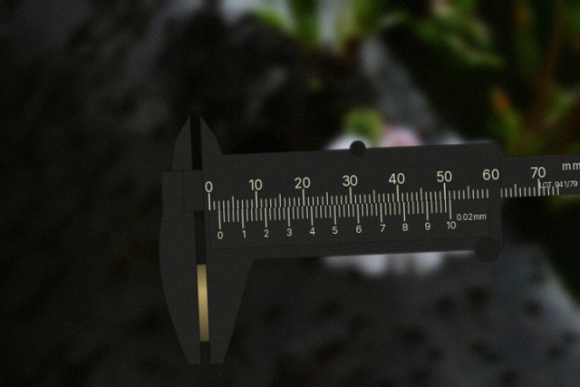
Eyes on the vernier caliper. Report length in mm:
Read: 2.0 mm
